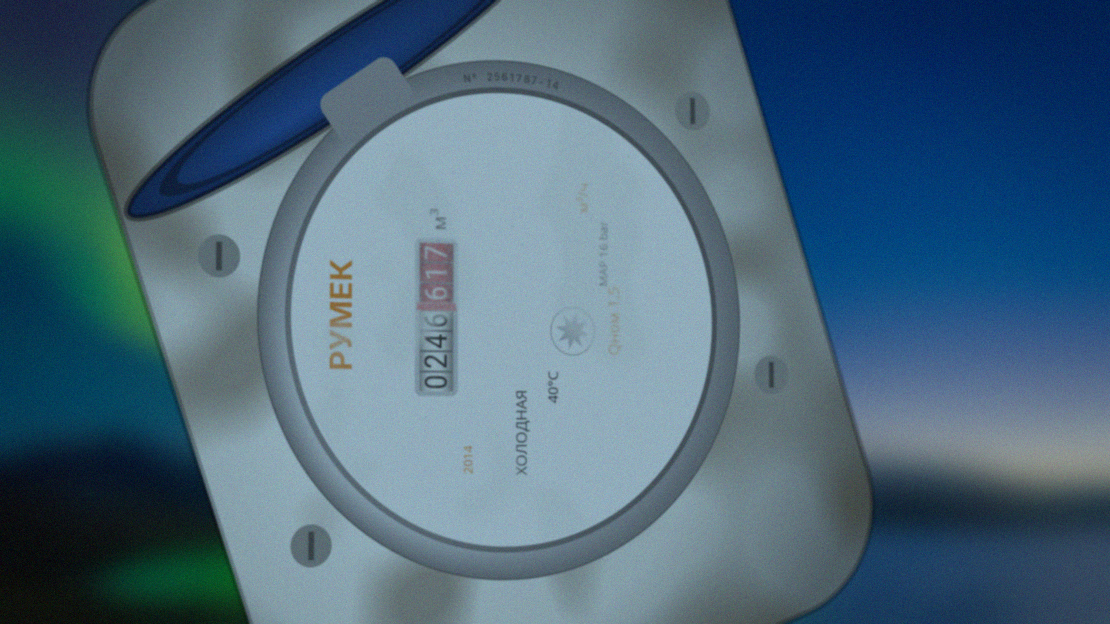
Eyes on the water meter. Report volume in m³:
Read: 246.617 m³
